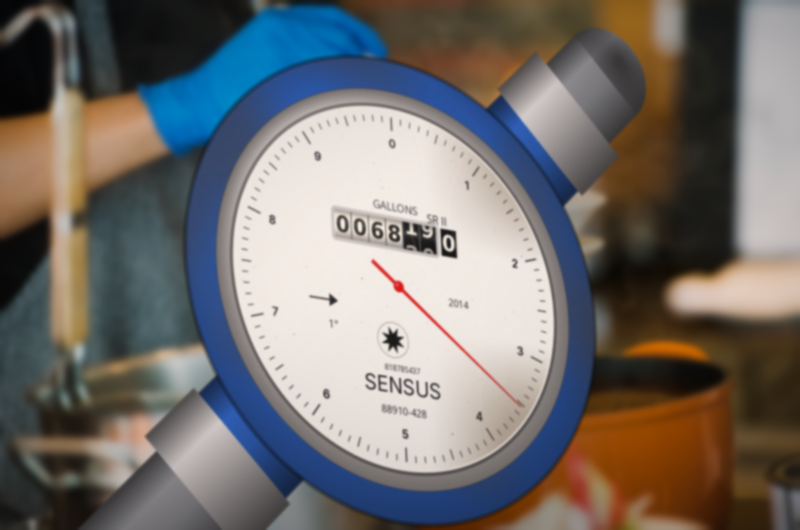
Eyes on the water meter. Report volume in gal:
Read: 68193.5 gal
